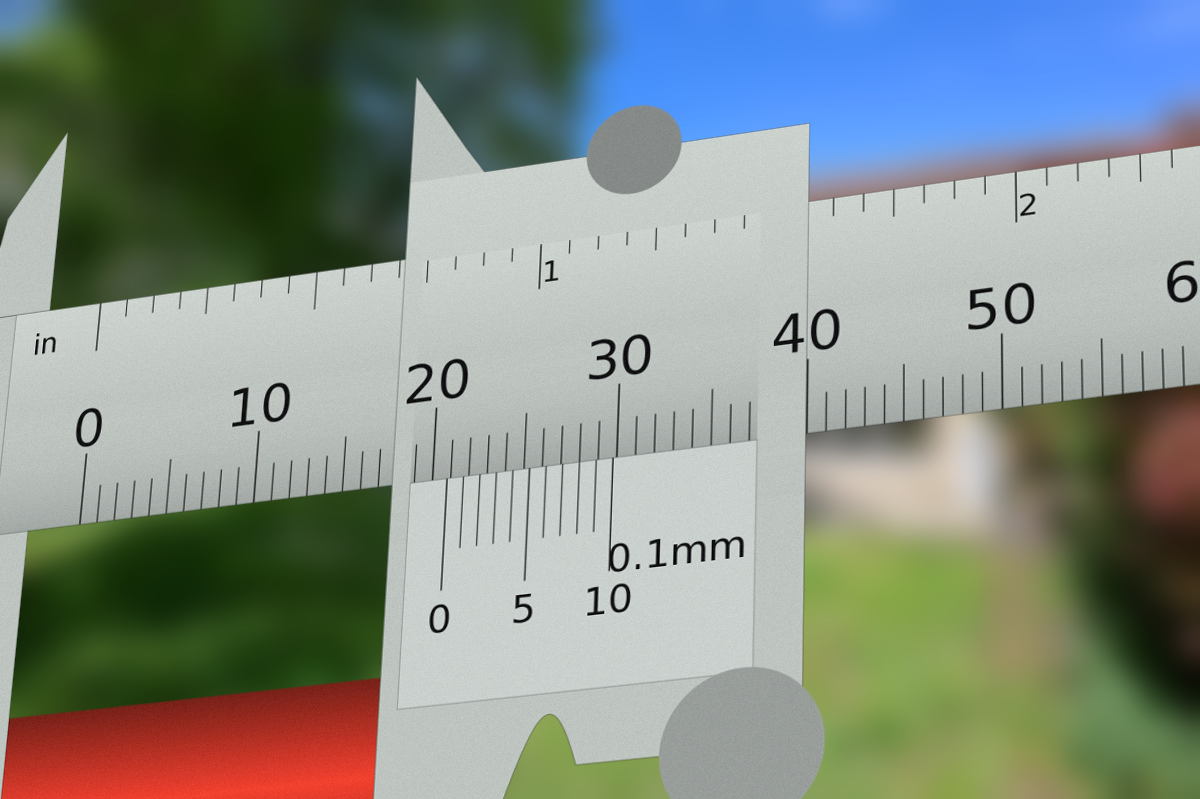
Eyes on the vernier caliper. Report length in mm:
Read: 20.8 mm
